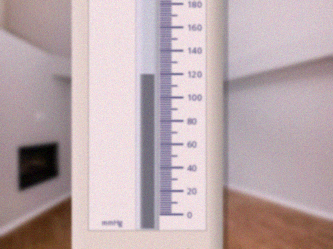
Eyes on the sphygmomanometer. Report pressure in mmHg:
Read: 120 mmHg
